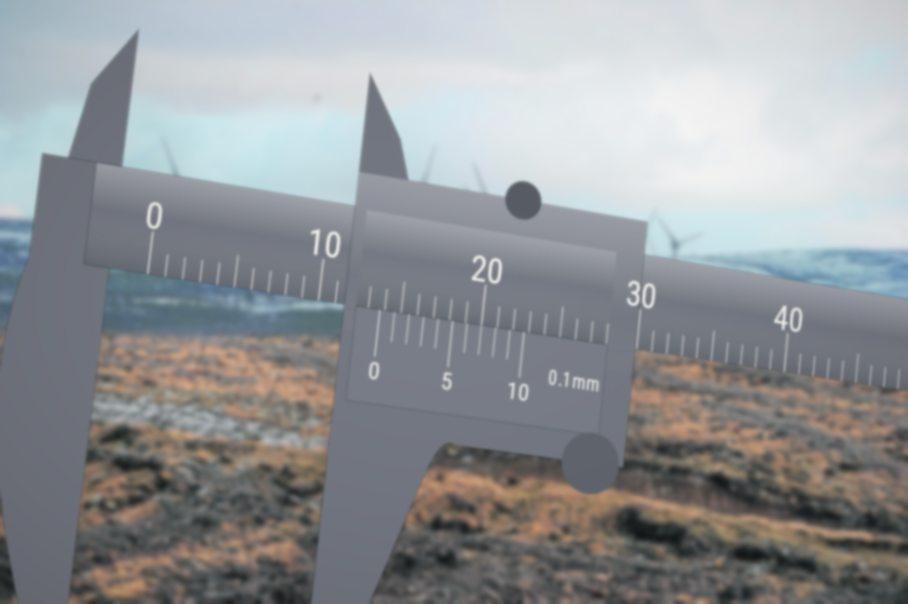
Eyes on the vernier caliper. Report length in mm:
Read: 13.7 mm
